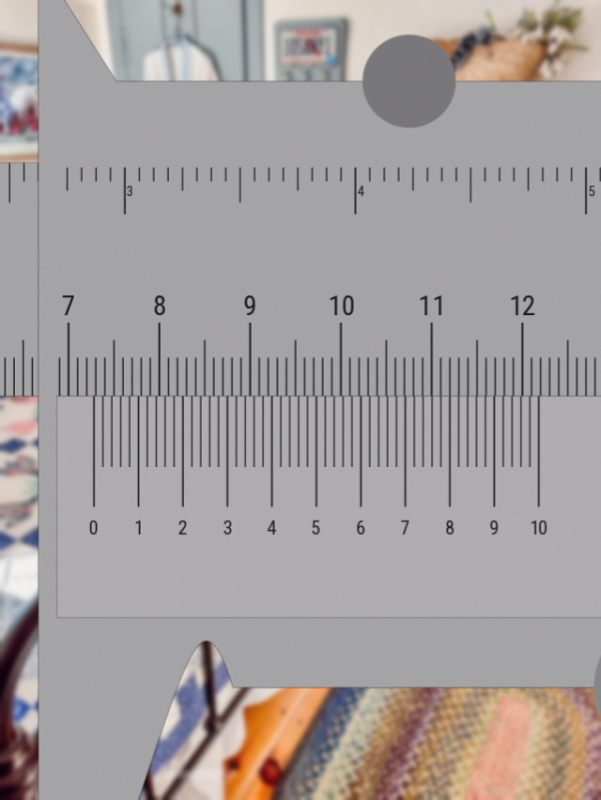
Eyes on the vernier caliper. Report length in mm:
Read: 72.8 mm
